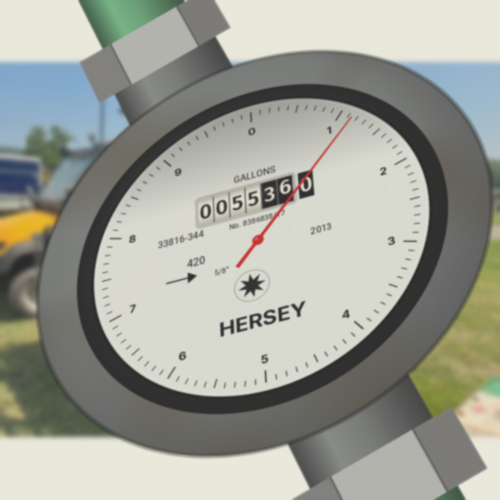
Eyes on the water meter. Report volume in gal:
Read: 55361.1 gal
